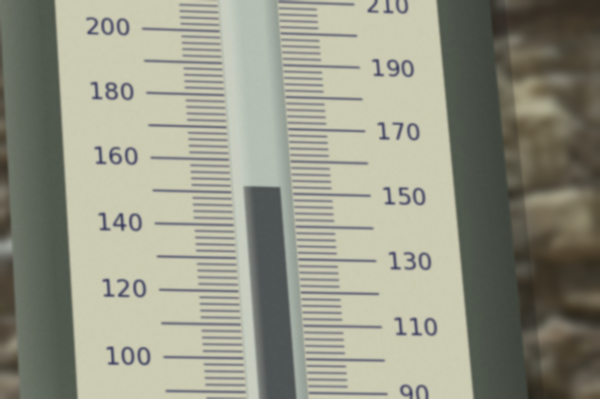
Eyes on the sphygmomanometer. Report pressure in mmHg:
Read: 152 mmHg
